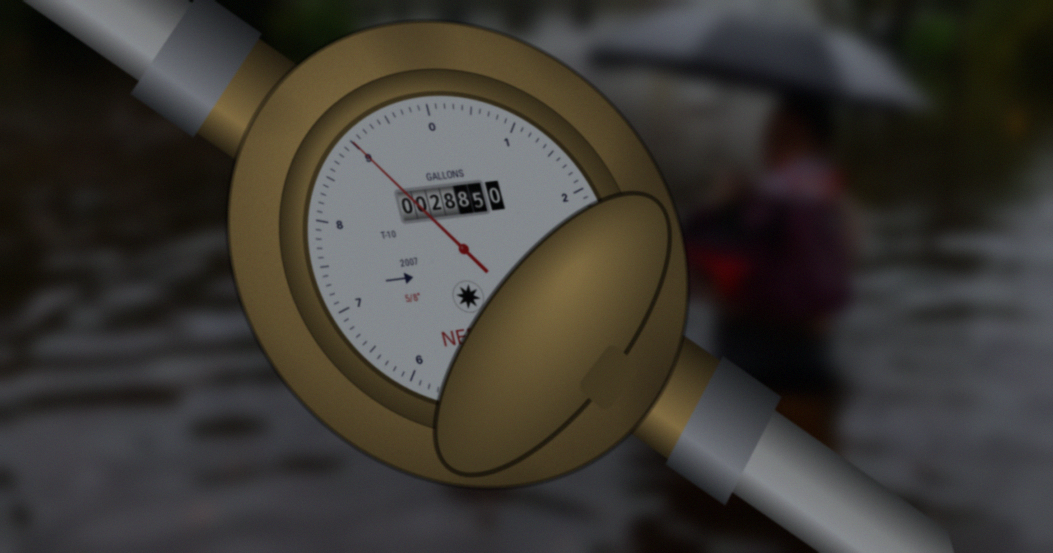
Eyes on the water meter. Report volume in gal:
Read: 28849.0 gal
